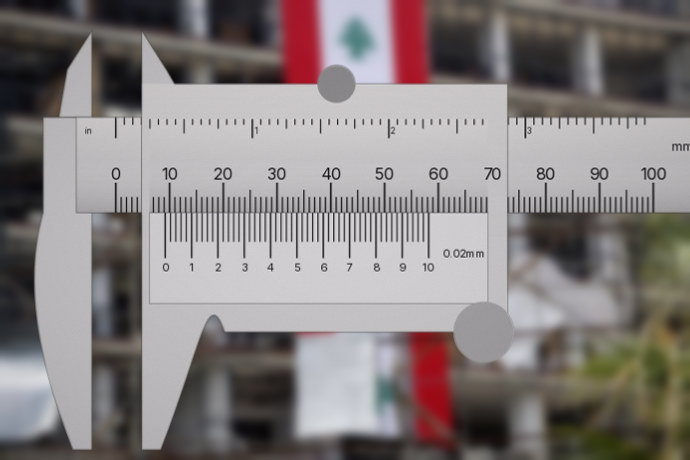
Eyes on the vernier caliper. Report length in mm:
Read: 9.2 mm
